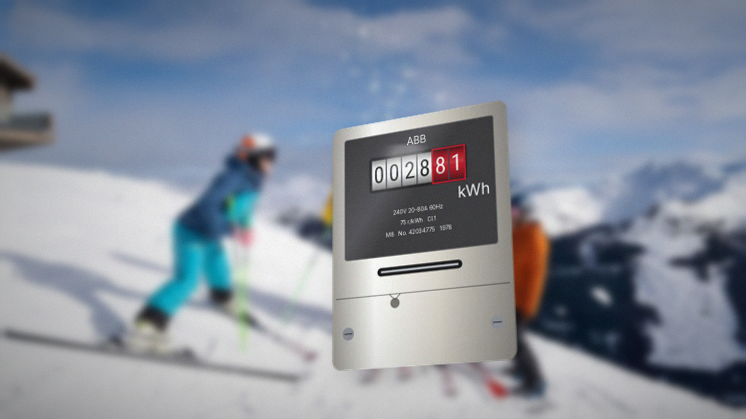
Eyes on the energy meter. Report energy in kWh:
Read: 28.81 kWh
